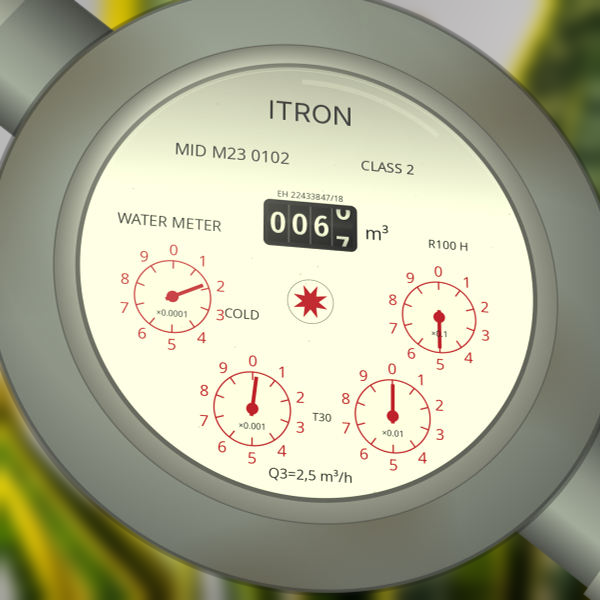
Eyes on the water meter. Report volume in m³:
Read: 66.5001 m³
